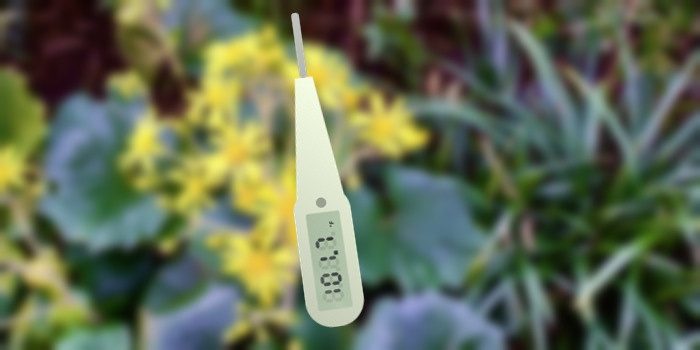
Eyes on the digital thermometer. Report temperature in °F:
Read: 101.7 °F
